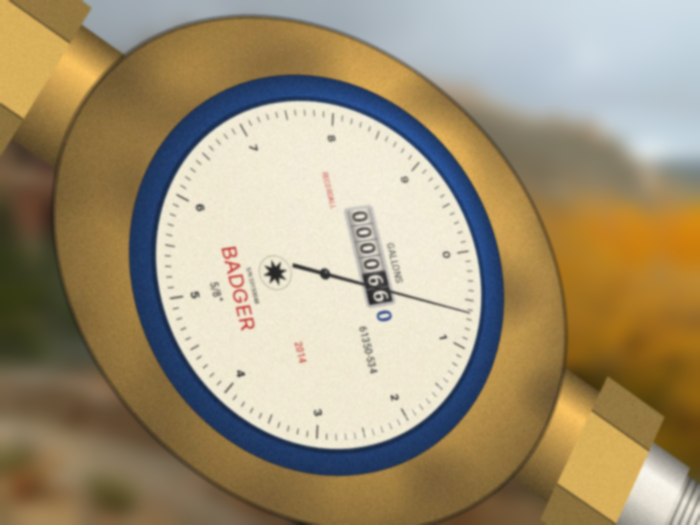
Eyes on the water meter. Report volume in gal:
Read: 660.6 gal
